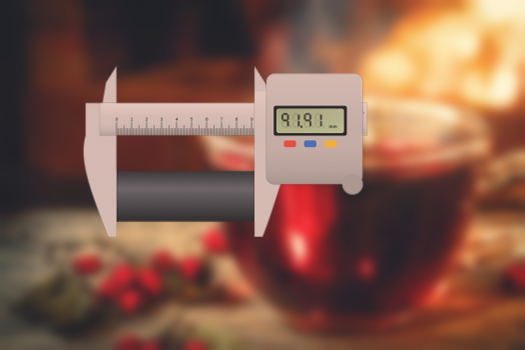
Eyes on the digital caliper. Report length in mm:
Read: 91.91 mm
